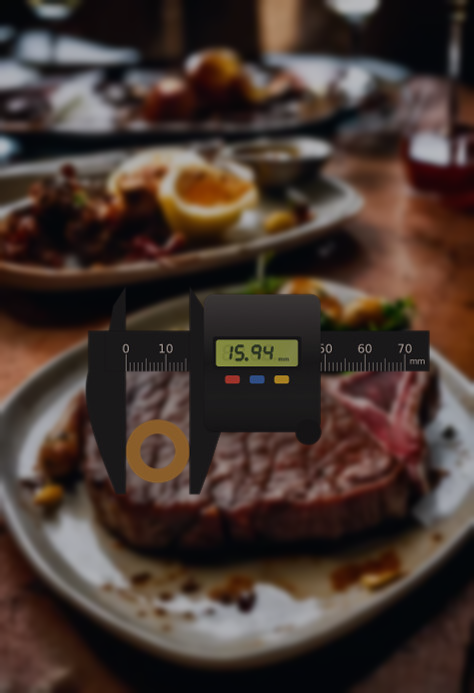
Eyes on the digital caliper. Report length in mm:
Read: 15.94 mm
